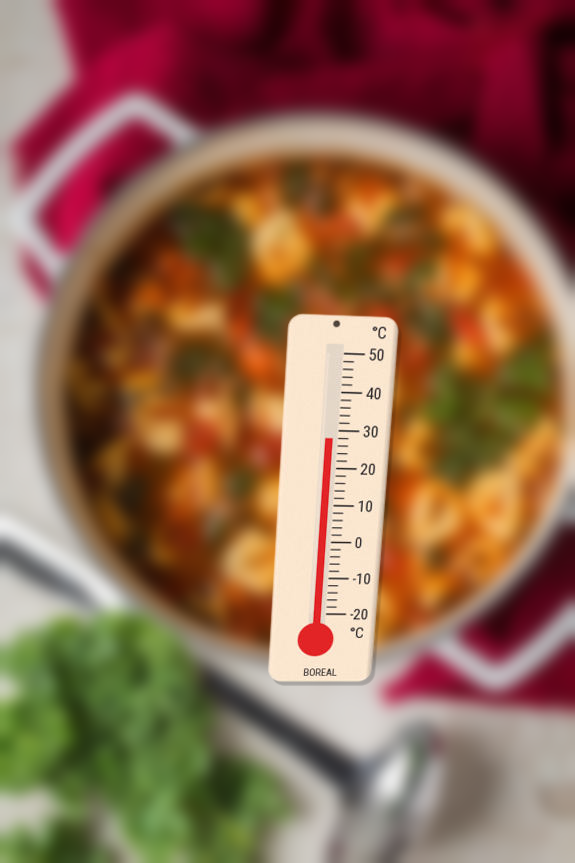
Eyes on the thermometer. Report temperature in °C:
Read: 28 °C
